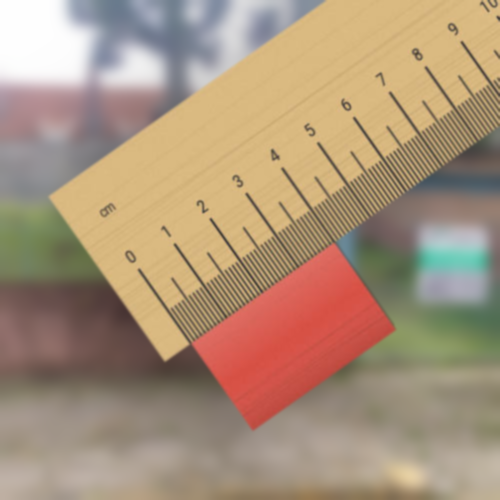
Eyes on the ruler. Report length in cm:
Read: 4 cm
